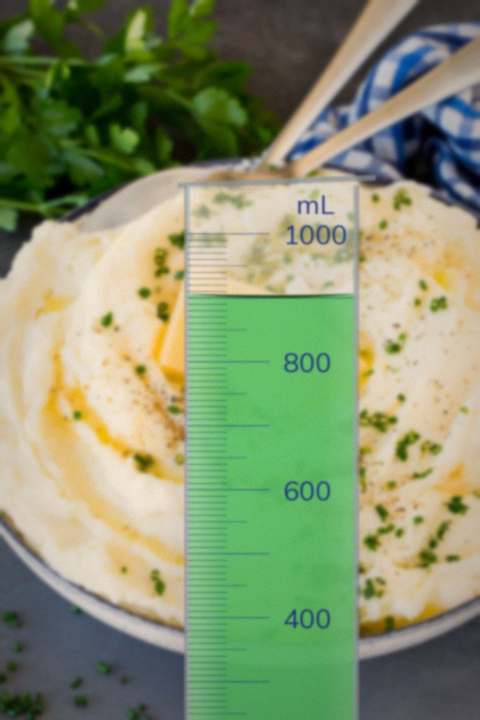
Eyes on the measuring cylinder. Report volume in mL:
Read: 900 mL
